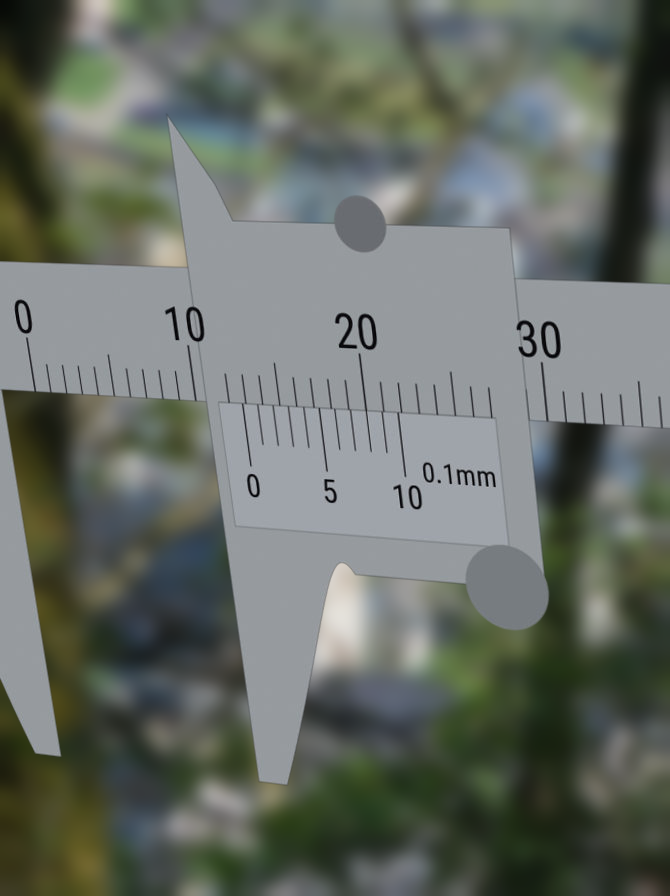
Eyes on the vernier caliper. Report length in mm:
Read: 12.8 mm
